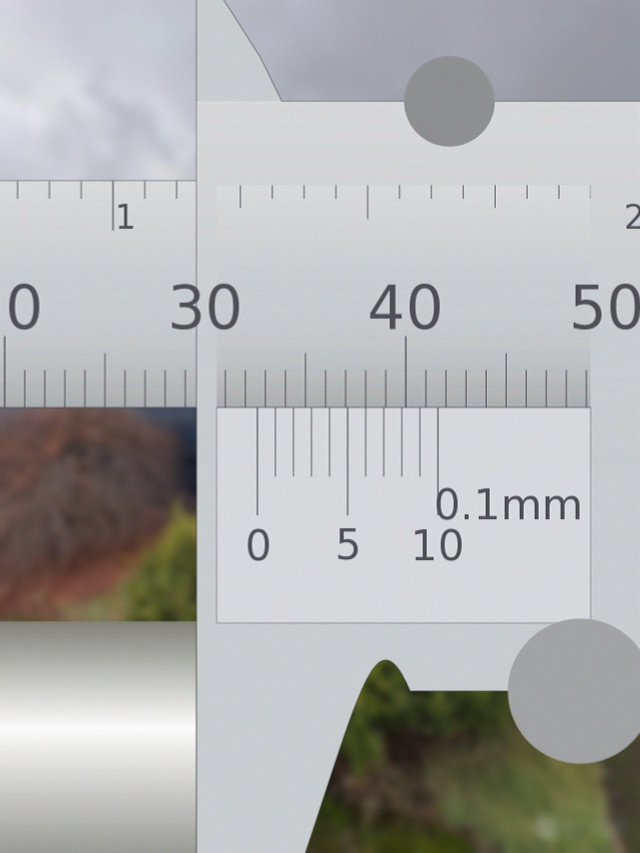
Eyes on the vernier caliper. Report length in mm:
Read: 32.6 mm
